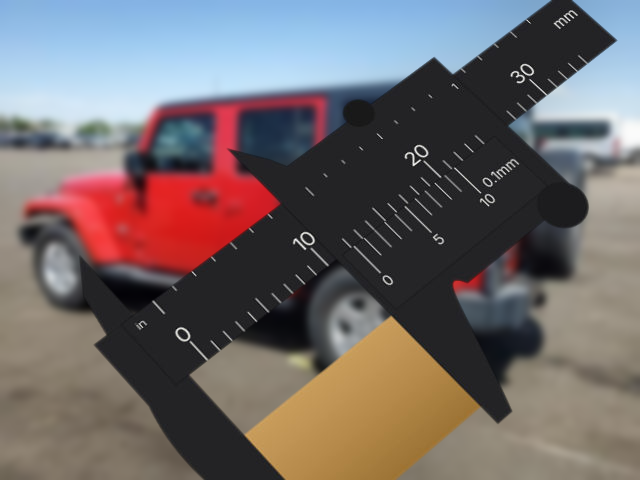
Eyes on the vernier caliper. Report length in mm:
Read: 12.2 mm
